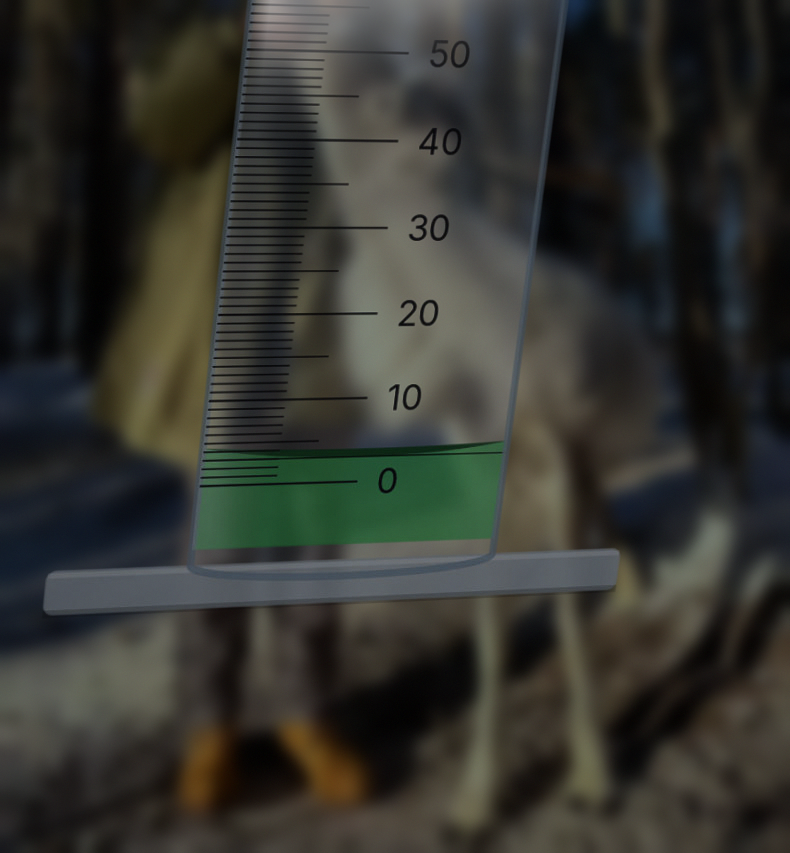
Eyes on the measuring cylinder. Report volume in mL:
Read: 3 mL
